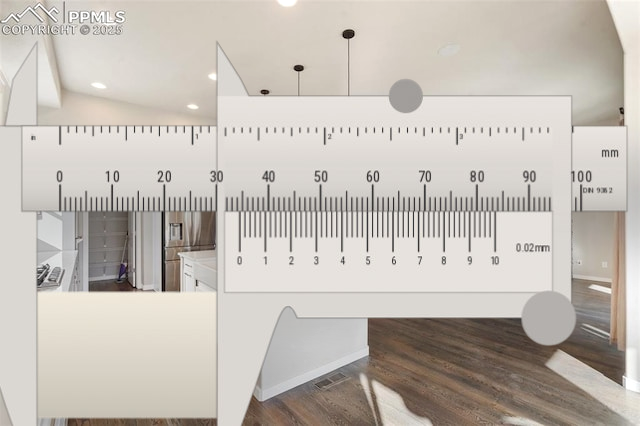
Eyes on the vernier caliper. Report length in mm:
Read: 34.5 mm
